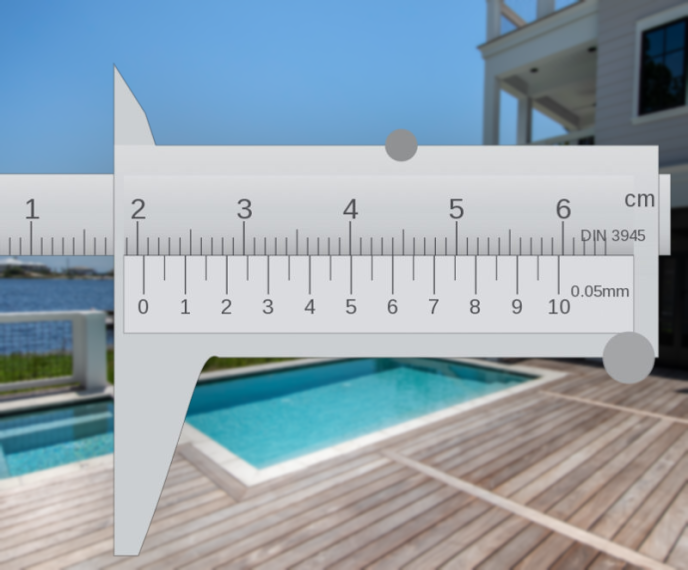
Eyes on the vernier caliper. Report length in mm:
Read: 20.6 mm
